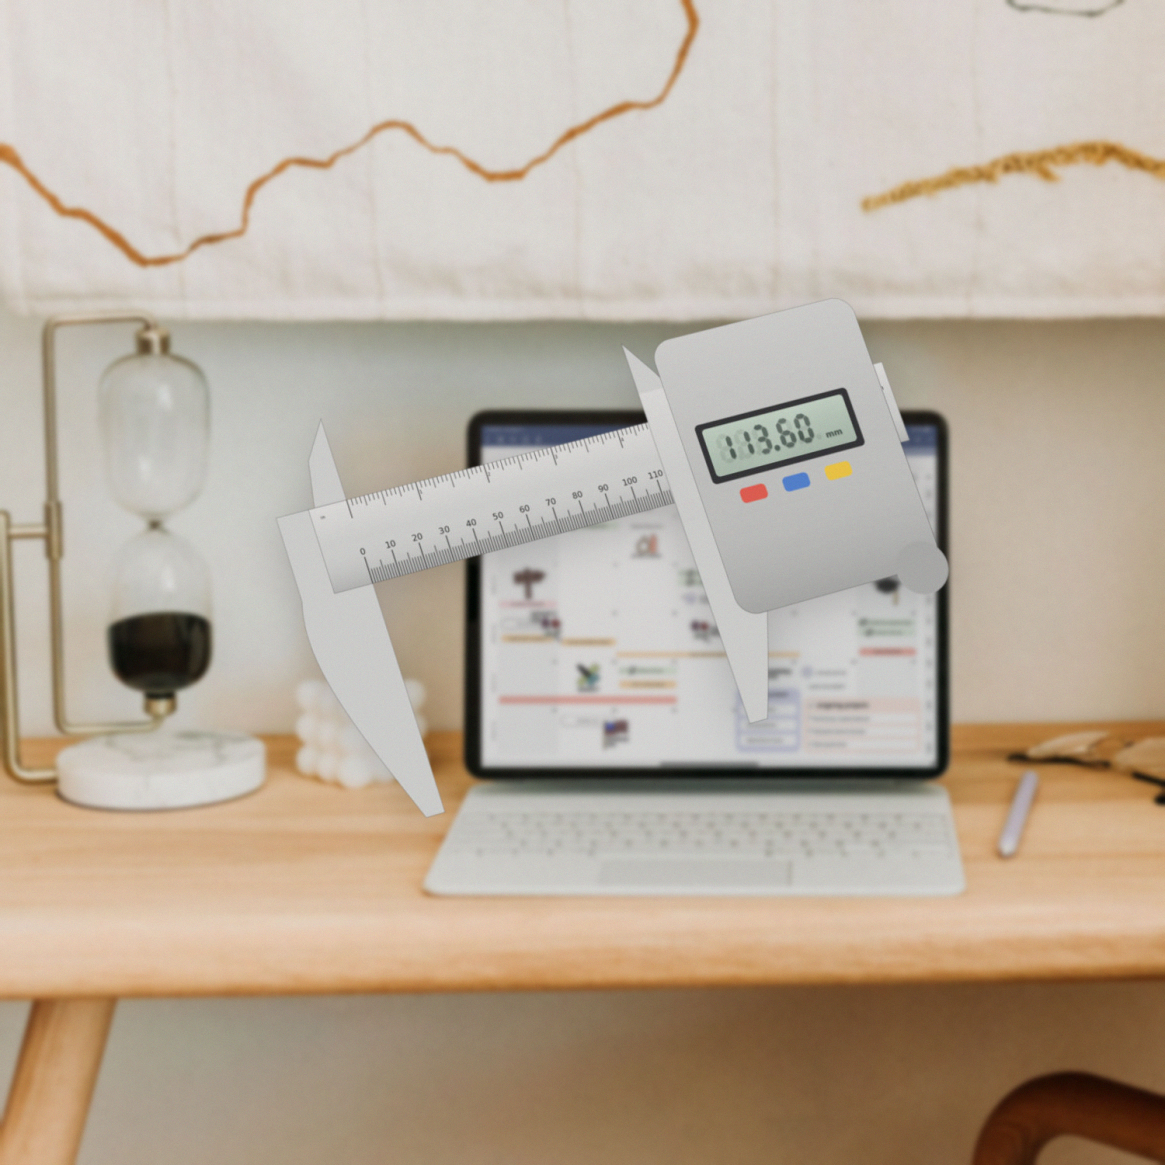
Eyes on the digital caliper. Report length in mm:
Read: 113.60 mm
